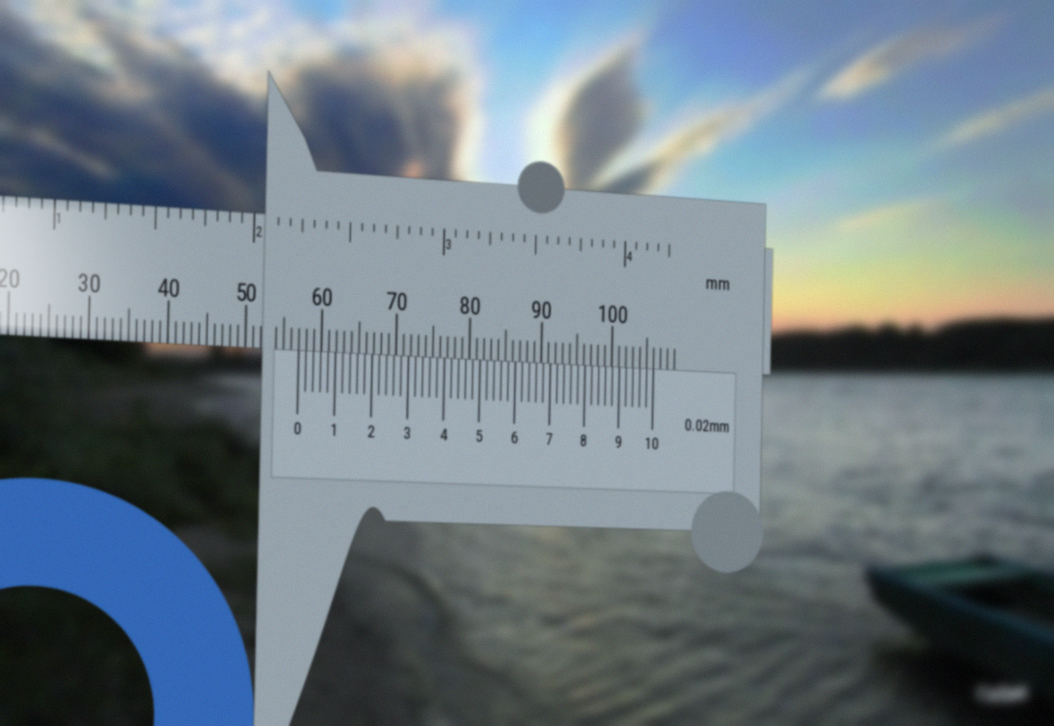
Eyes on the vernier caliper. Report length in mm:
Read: 57.0 mm
